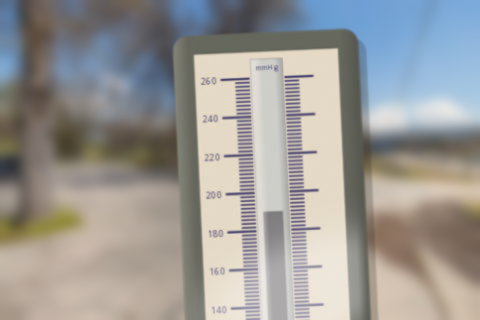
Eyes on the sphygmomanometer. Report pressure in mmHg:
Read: 190 mmHg
